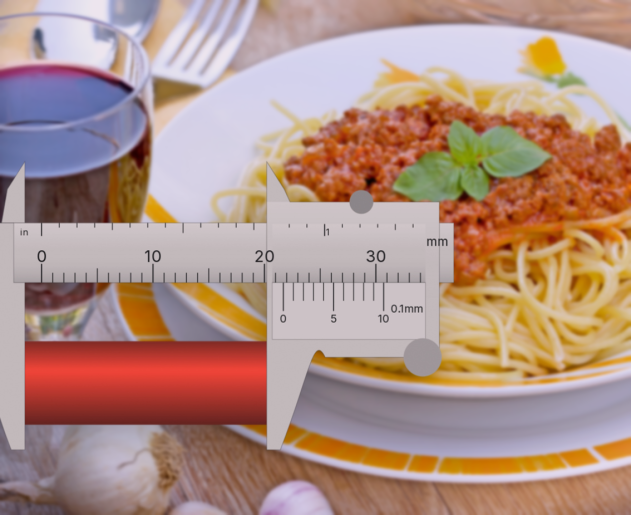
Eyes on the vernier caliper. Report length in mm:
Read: 21.7 mm
